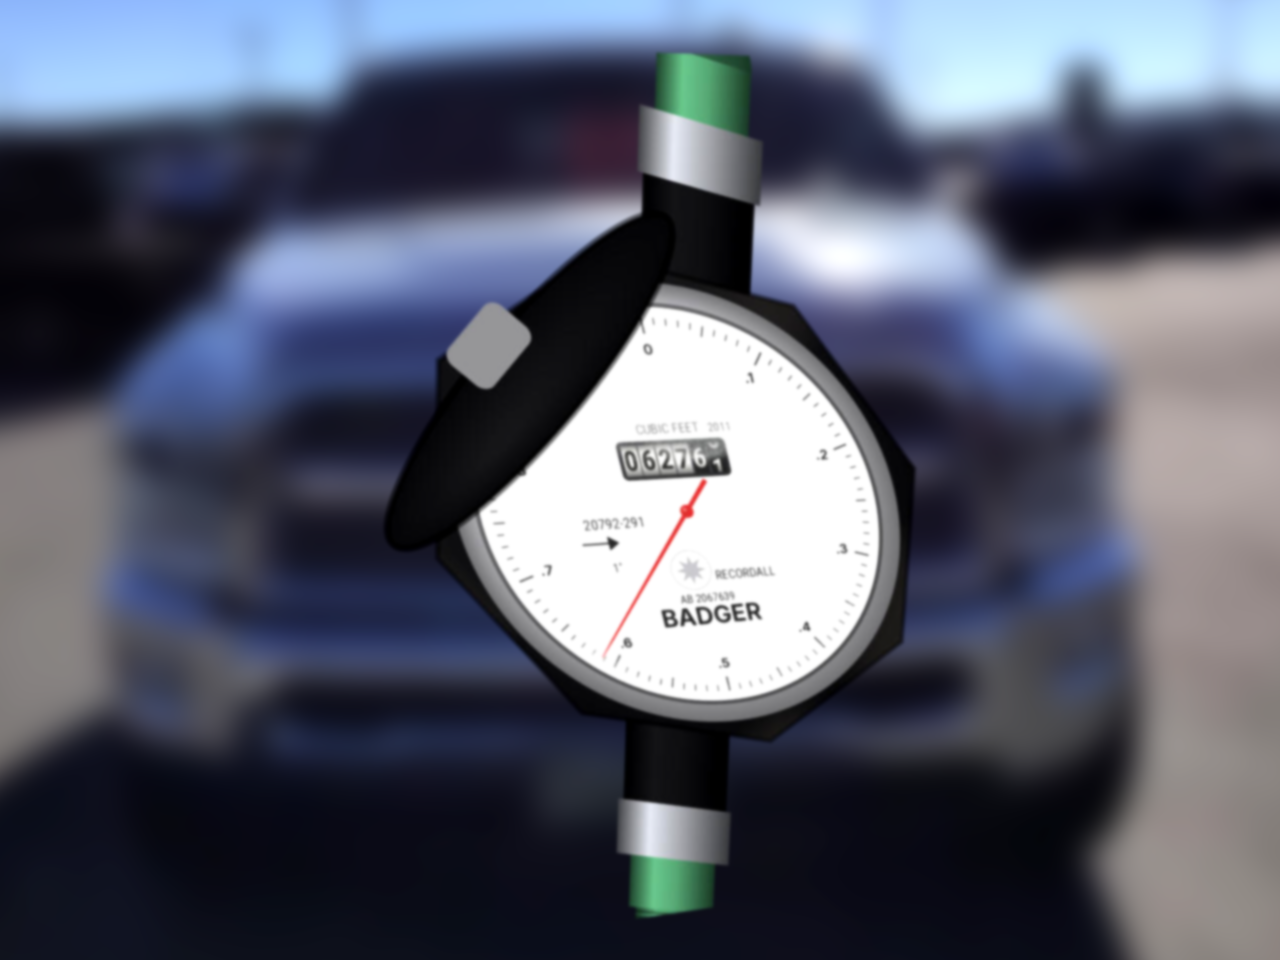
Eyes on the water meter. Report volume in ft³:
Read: 62760.61 ft³
